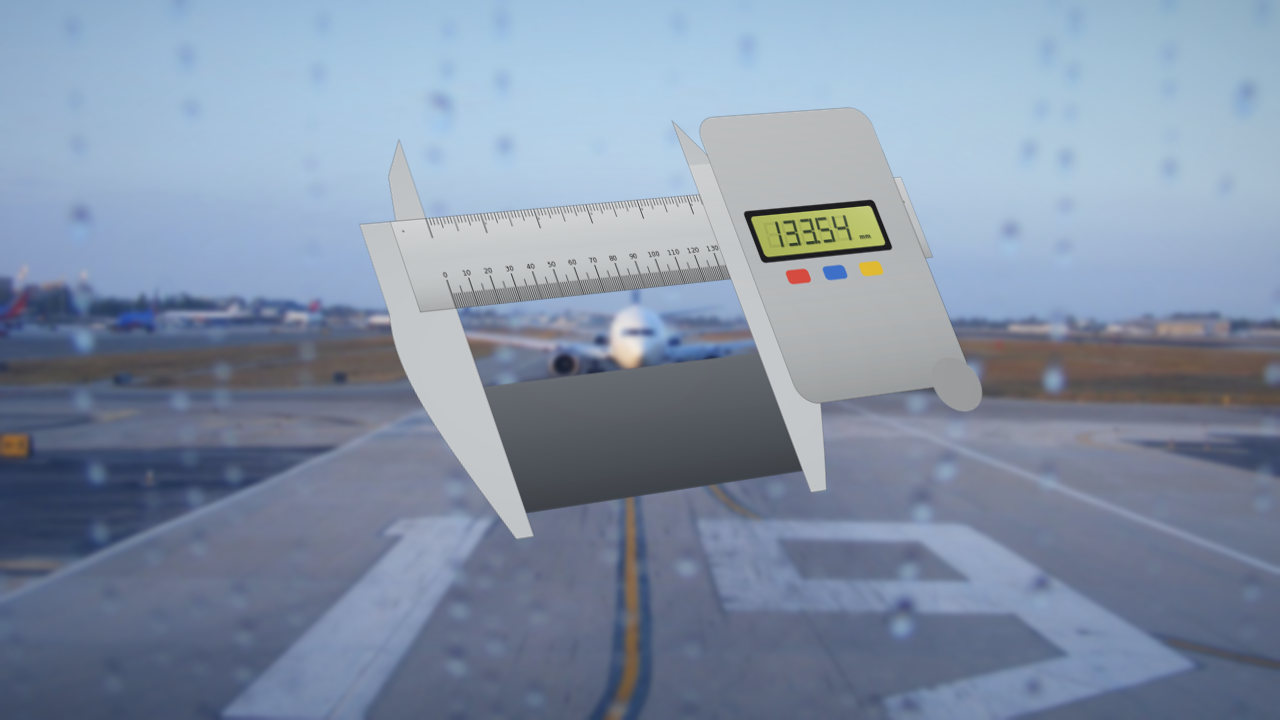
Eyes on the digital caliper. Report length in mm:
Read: 133.54 mm
